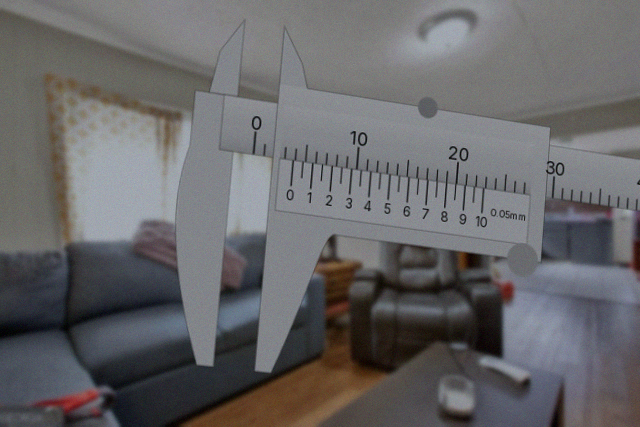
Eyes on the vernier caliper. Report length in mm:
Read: 3.8 mm
